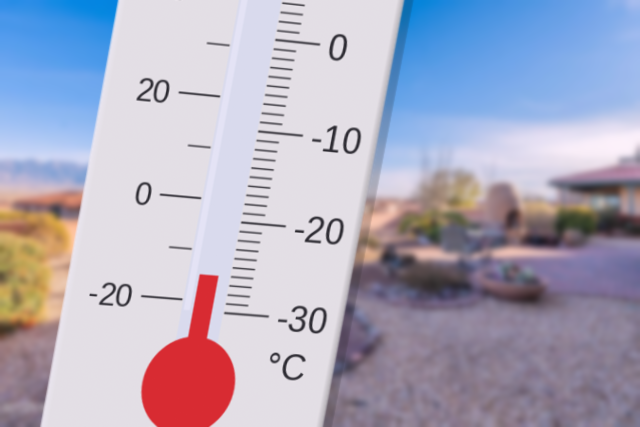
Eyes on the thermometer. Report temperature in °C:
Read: -26 °C
